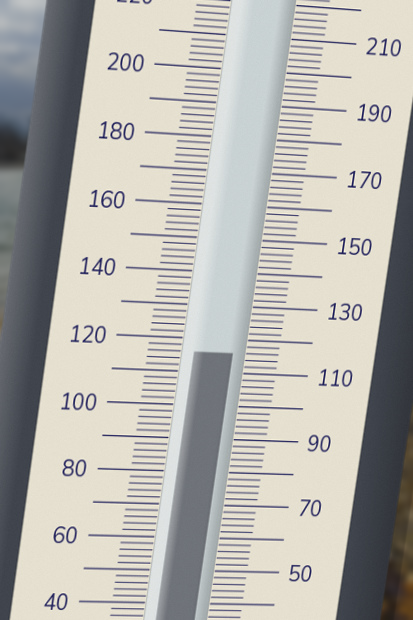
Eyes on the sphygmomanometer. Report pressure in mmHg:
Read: 116 mmHg
